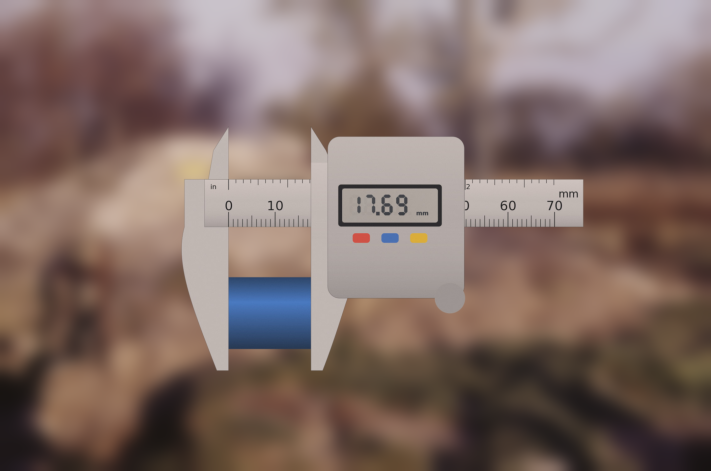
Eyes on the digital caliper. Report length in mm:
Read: 17.69 mm
